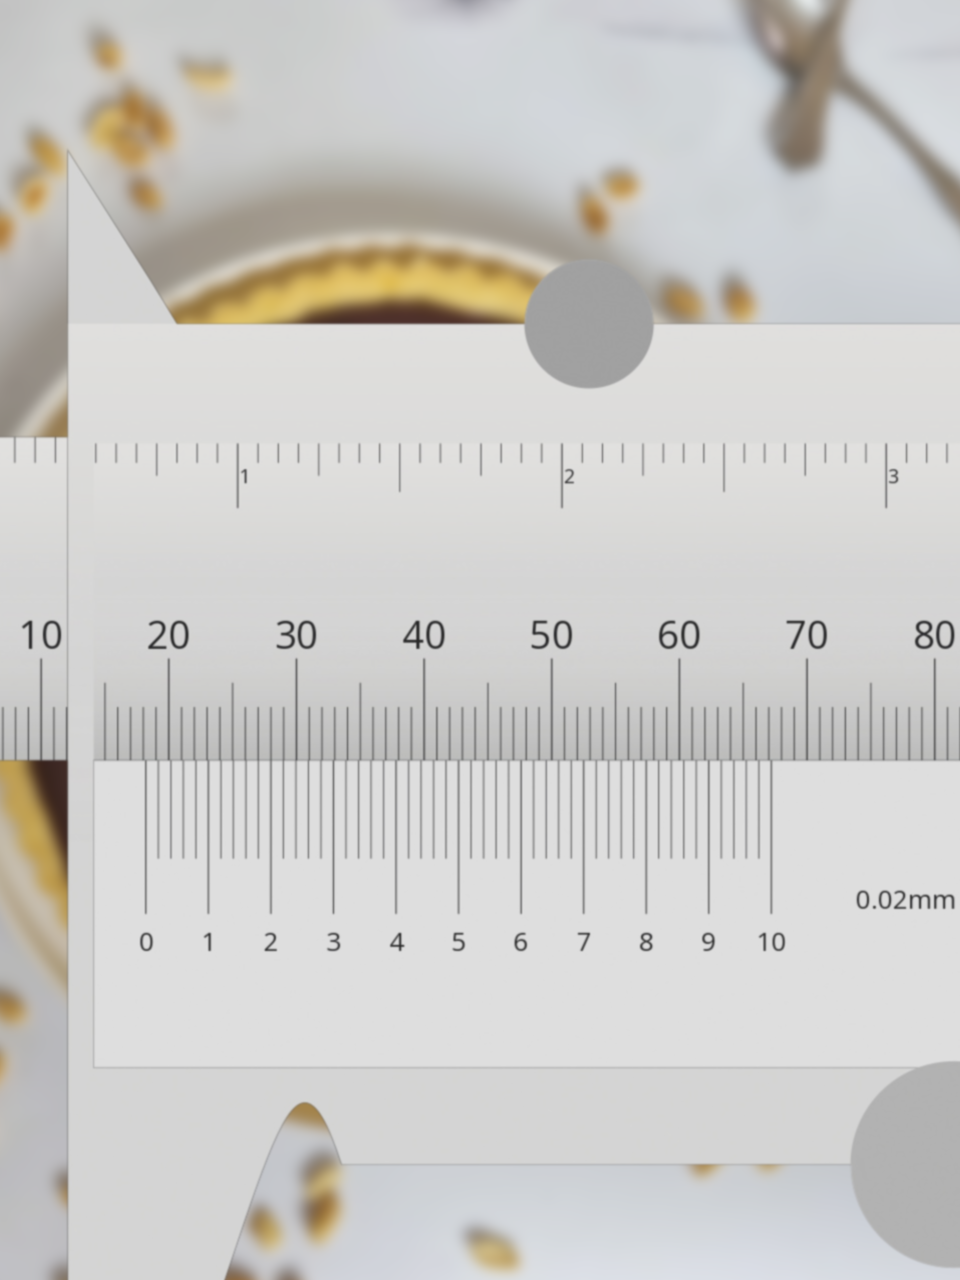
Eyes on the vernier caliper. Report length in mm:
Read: 18.2 mm
